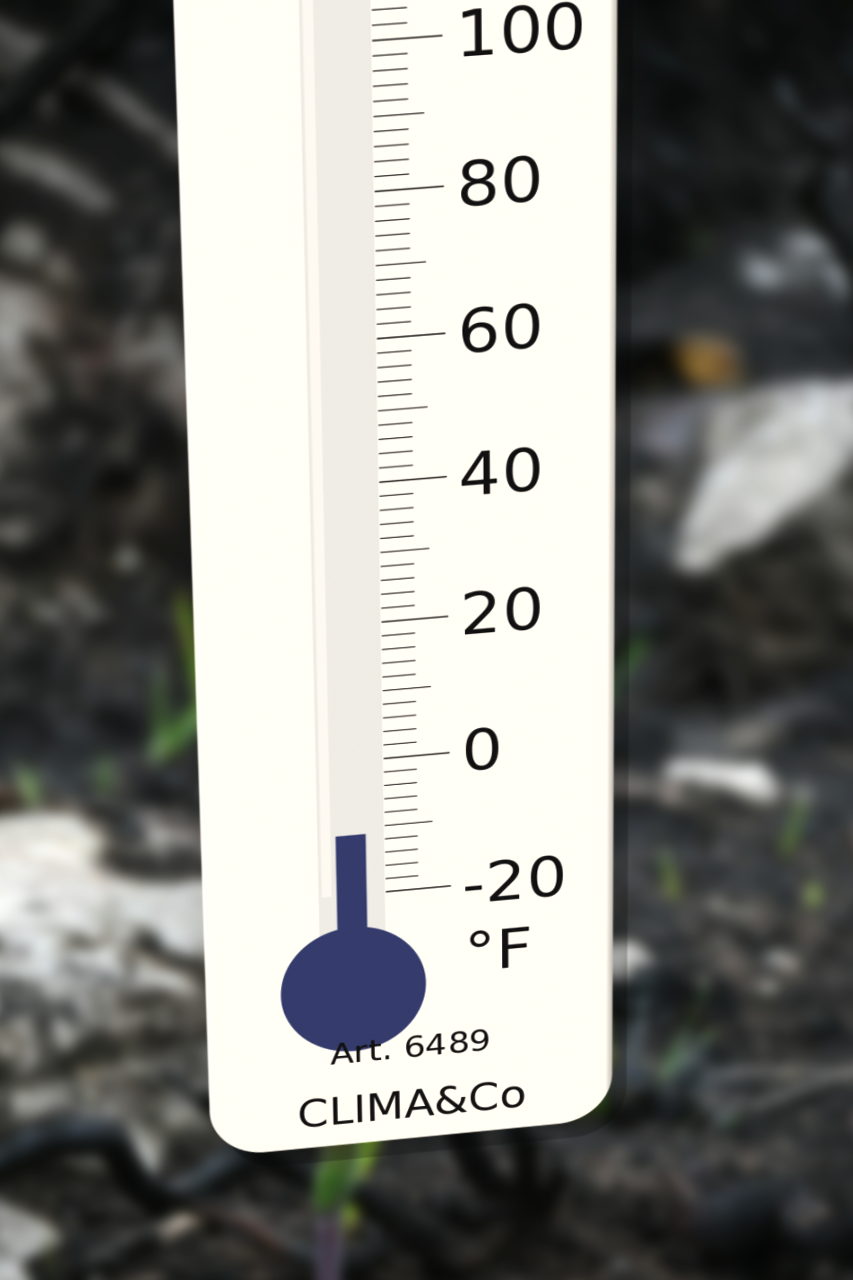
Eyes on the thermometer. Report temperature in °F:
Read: -11 °F
